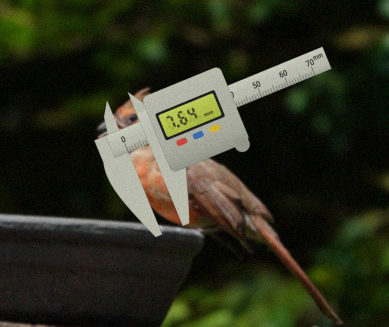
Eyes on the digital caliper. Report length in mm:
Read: 7.64 mm
